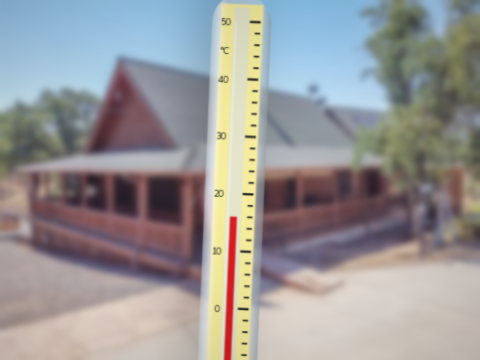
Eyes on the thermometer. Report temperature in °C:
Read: 16 °C
